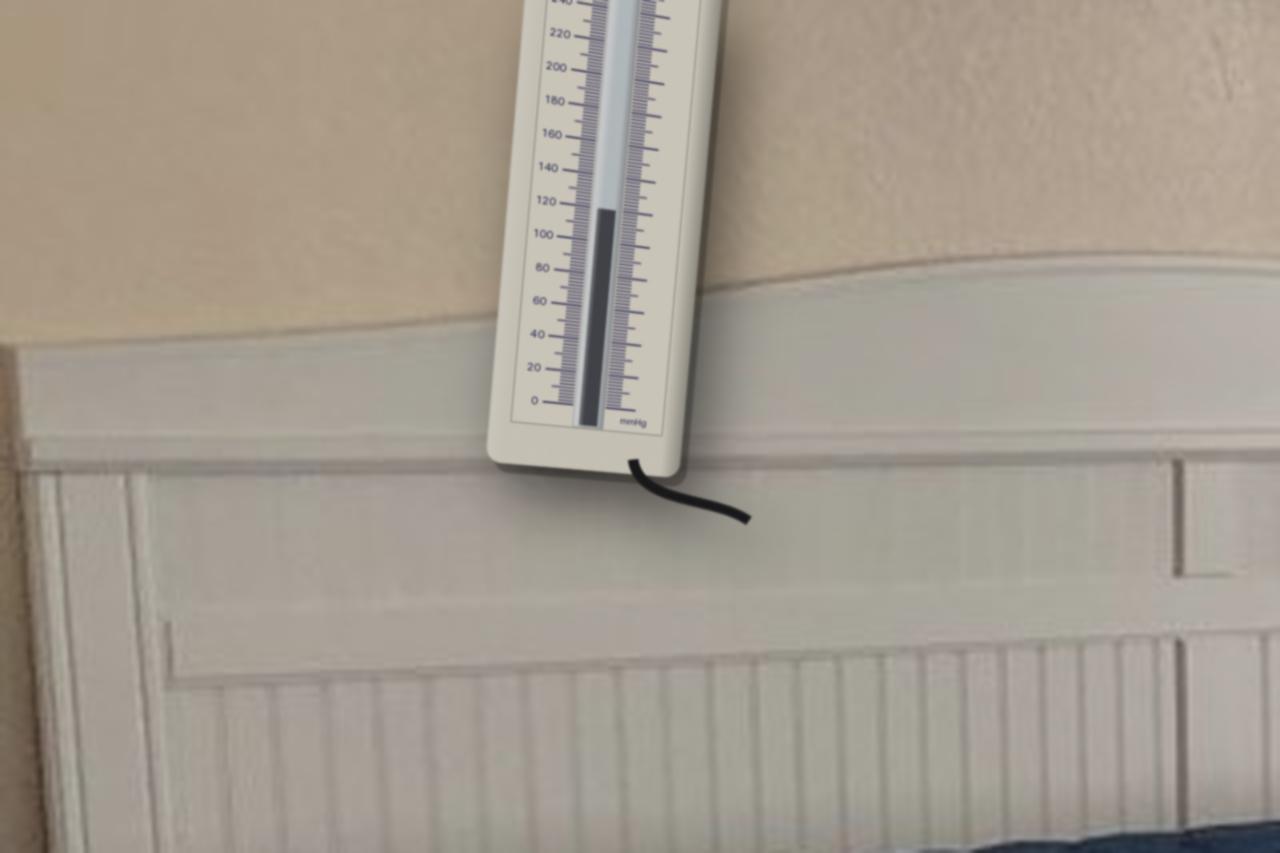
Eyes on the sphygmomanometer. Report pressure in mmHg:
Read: 120 mmHg
